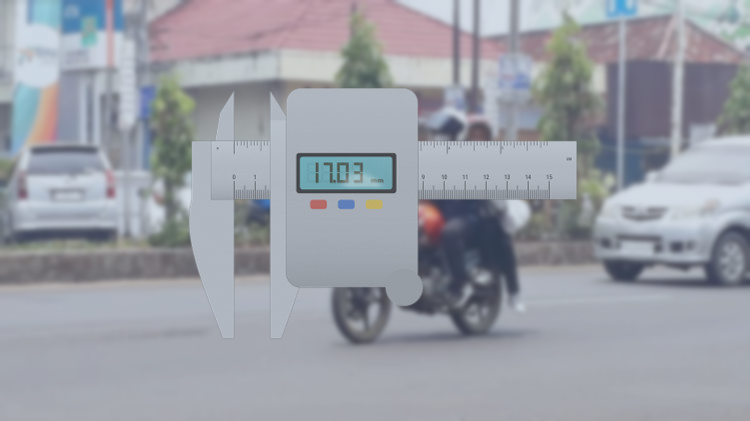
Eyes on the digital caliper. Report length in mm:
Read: 17.03 mm
